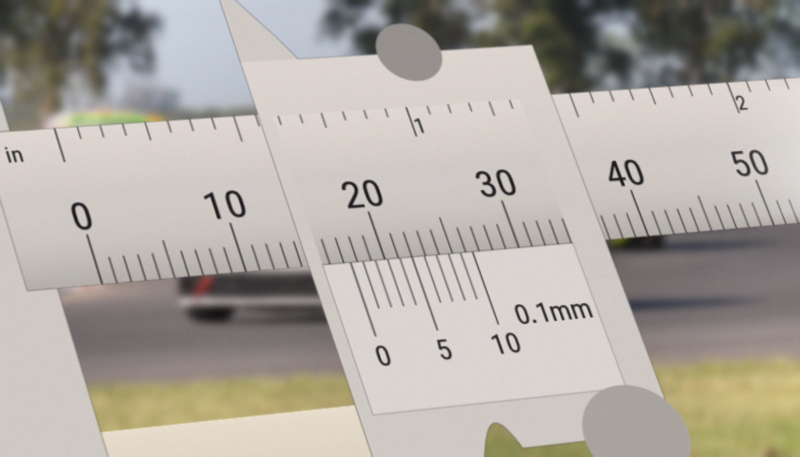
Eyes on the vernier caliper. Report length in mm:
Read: 17.5 mm
